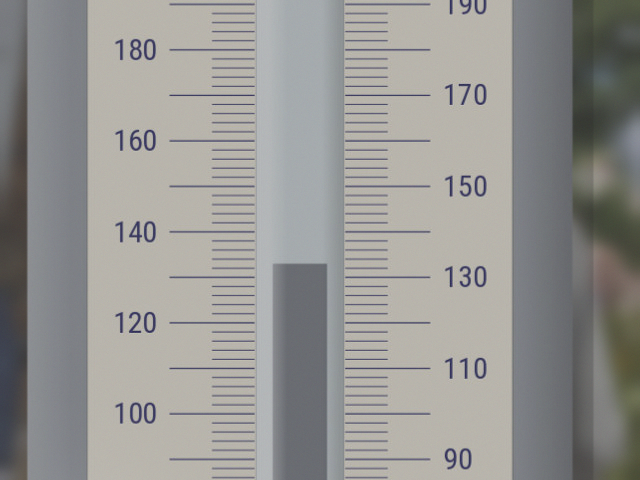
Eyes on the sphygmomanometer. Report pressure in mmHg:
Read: 133 mmHg
